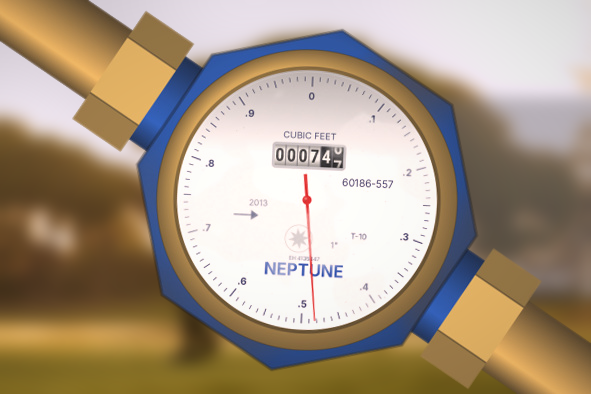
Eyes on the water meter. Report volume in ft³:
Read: 746.48 ft³
